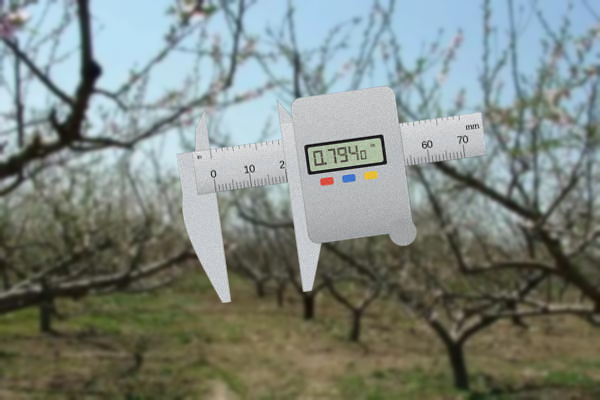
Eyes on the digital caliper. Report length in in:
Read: 0.7940 in
